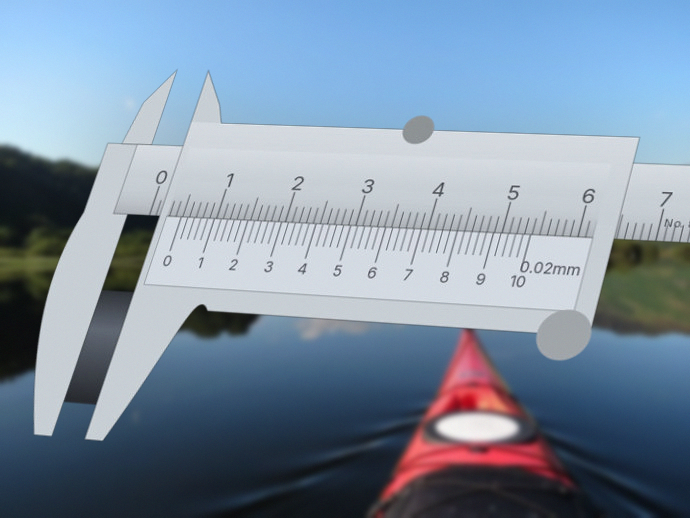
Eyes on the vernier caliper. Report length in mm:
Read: 4.8 mm
